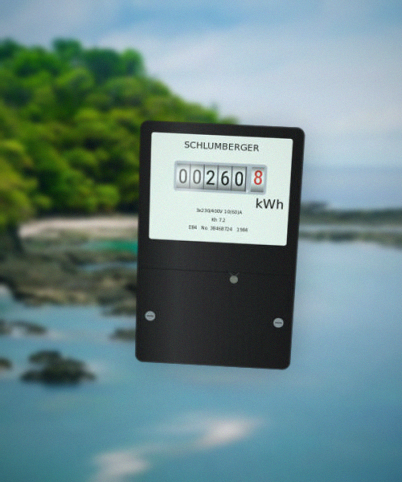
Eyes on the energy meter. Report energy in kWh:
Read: 260.8 kWh
